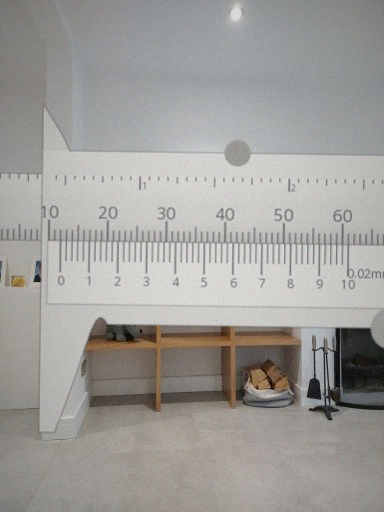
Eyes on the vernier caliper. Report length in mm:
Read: 12.0 mm
